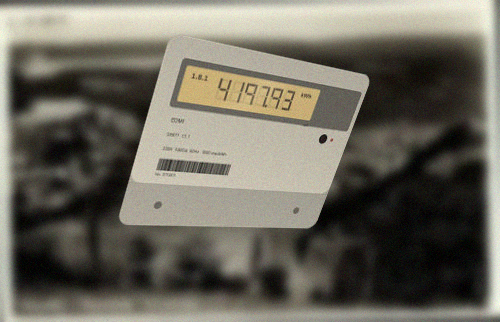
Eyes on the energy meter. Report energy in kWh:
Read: 4197.93 kWh
